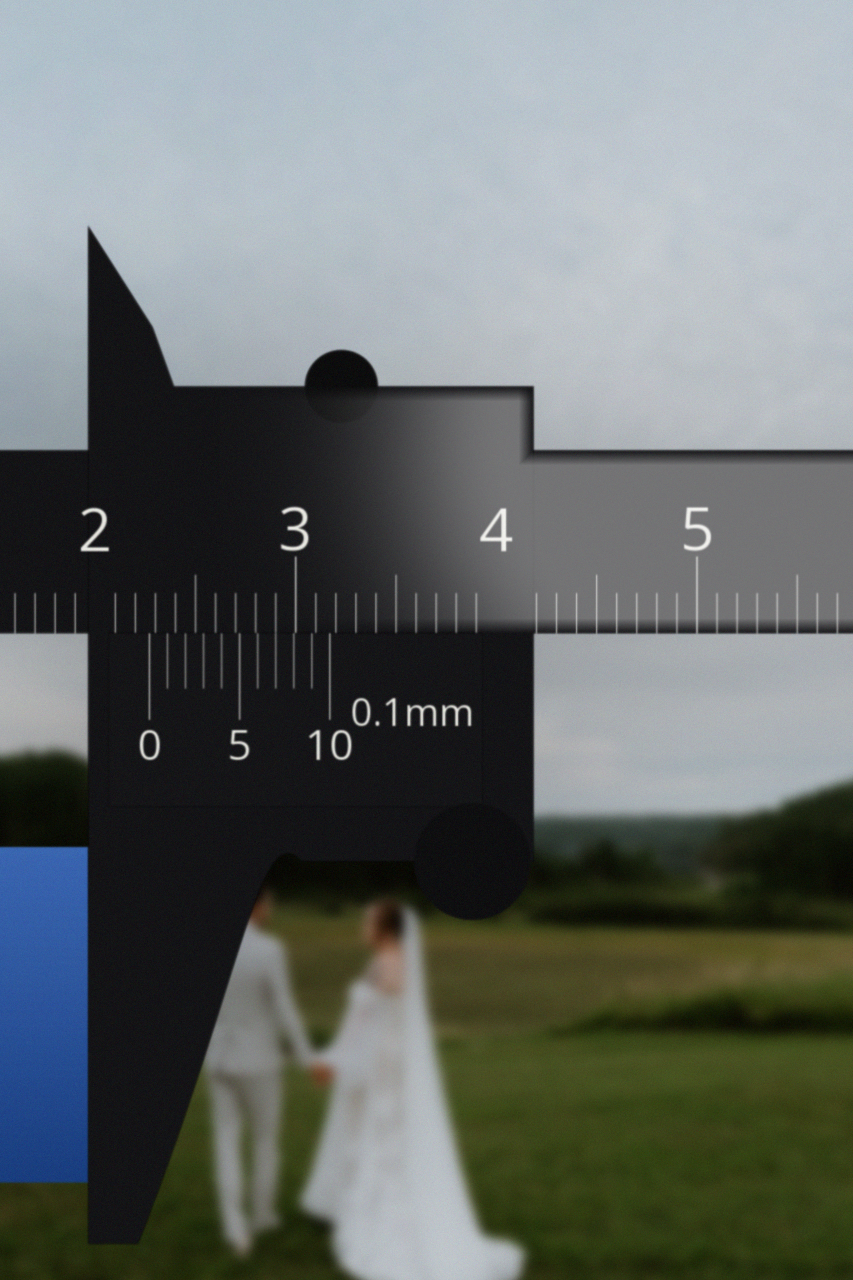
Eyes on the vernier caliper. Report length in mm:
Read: 22.7 mm
